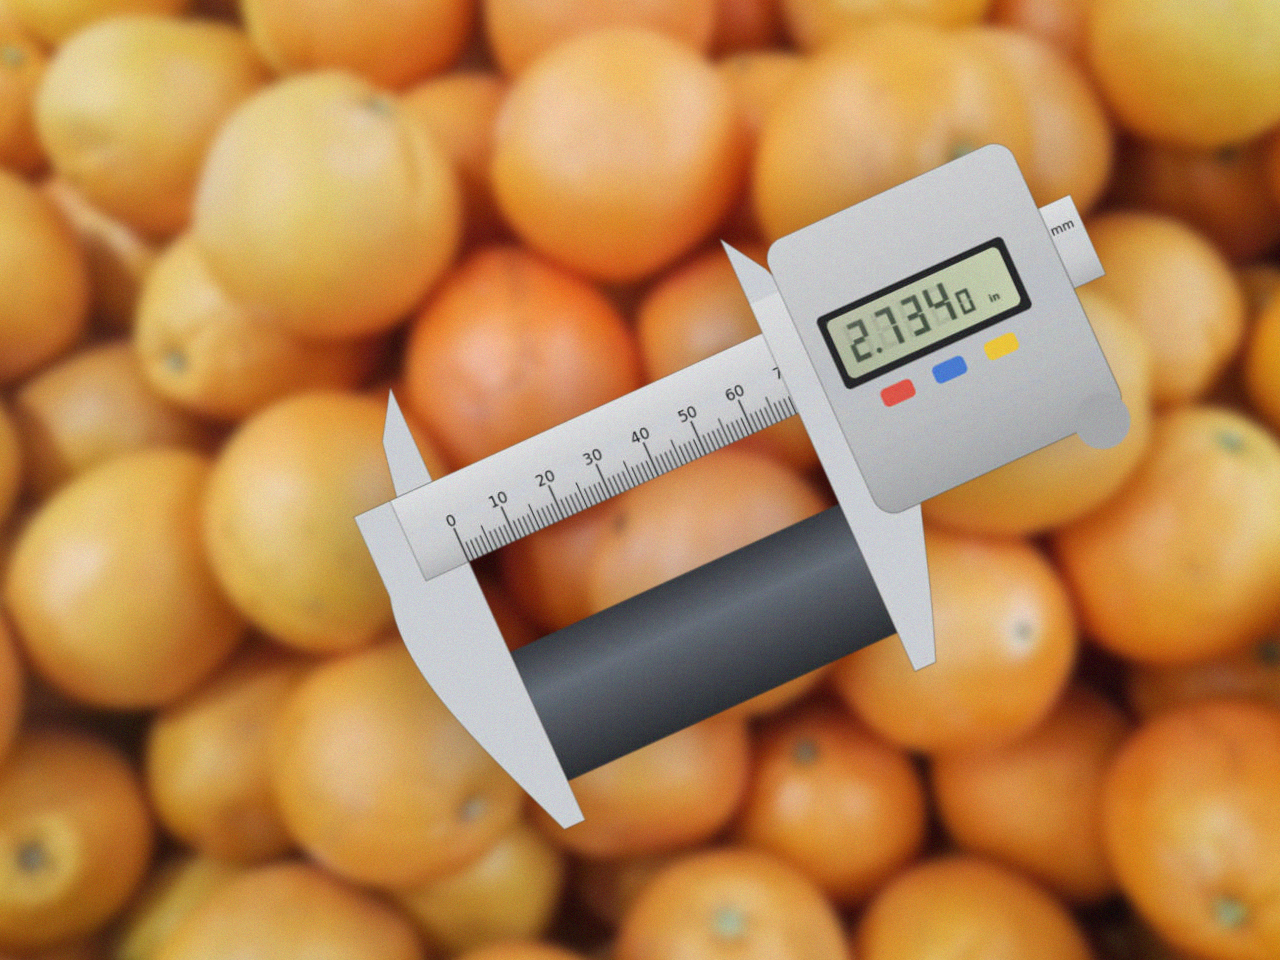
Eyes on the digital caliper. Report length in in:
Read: 2.7340 in
